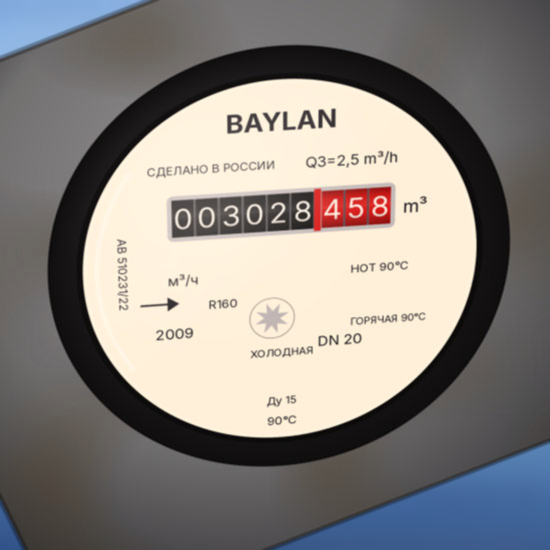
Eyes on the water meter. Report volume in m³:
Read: 3028.458 m³
